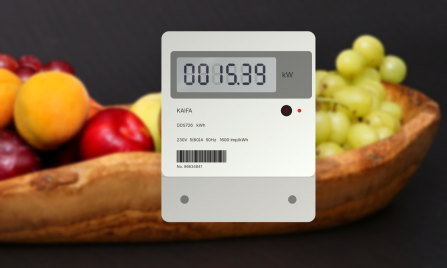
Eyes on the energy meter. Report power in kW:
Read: 15.39 kW
